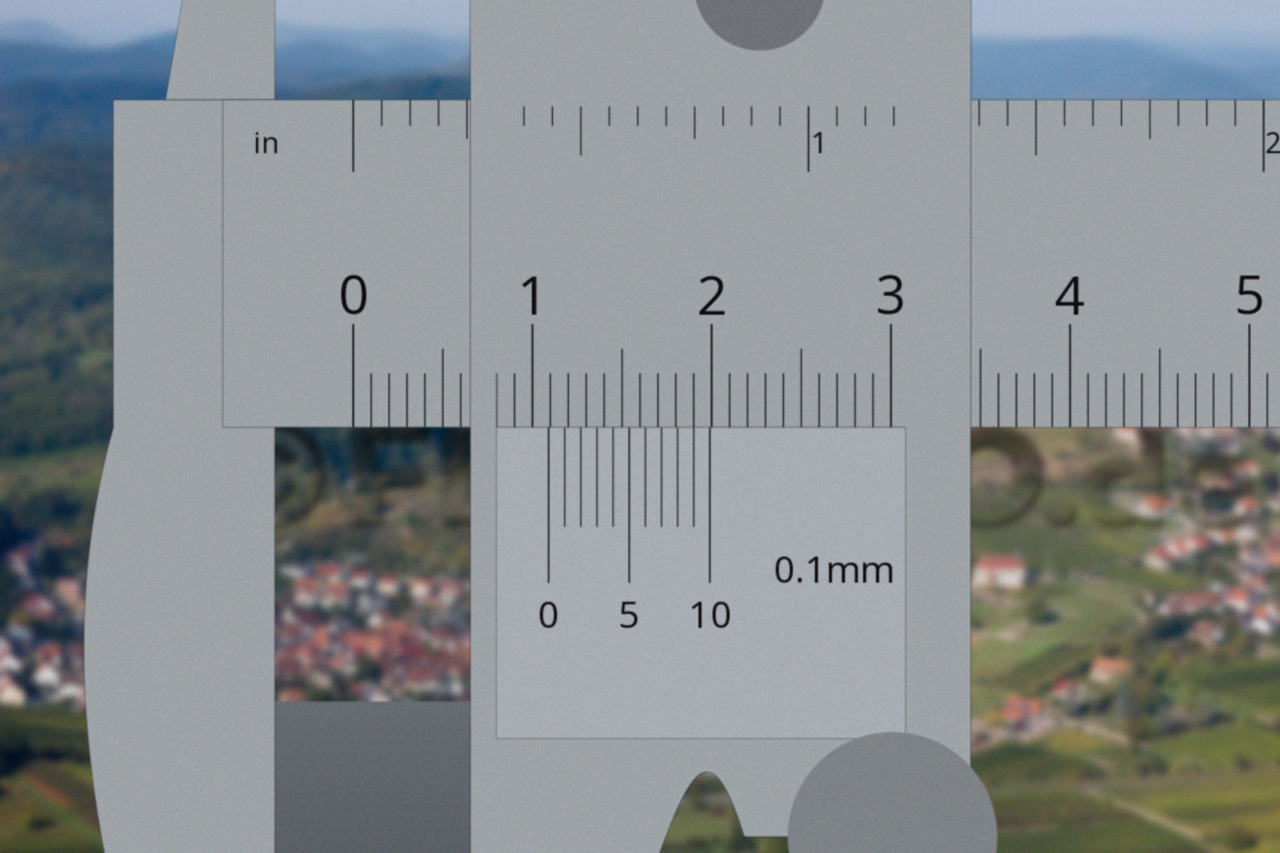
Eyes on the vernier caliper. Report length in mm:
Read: 10.9 mm
